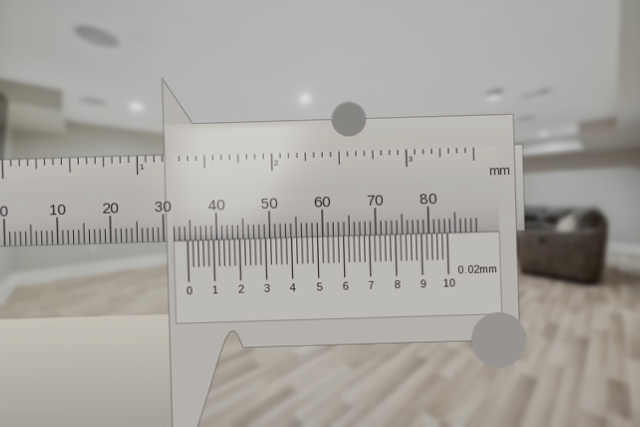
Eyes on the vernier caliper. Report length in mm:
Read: 34.5 mm
